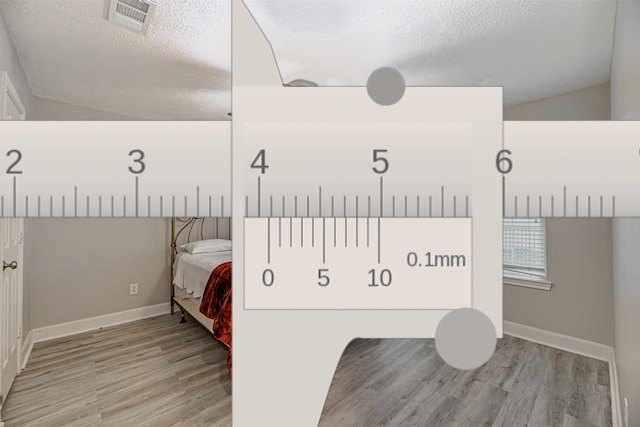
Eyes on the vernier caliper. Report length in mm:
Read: 40.8 mm
